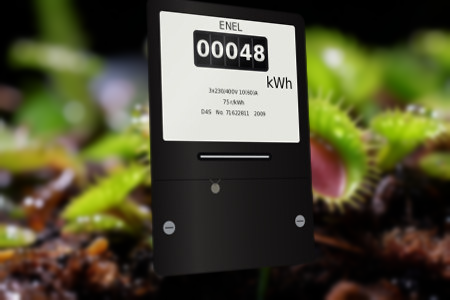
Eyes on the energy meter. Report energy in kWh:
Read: 48 kWh
